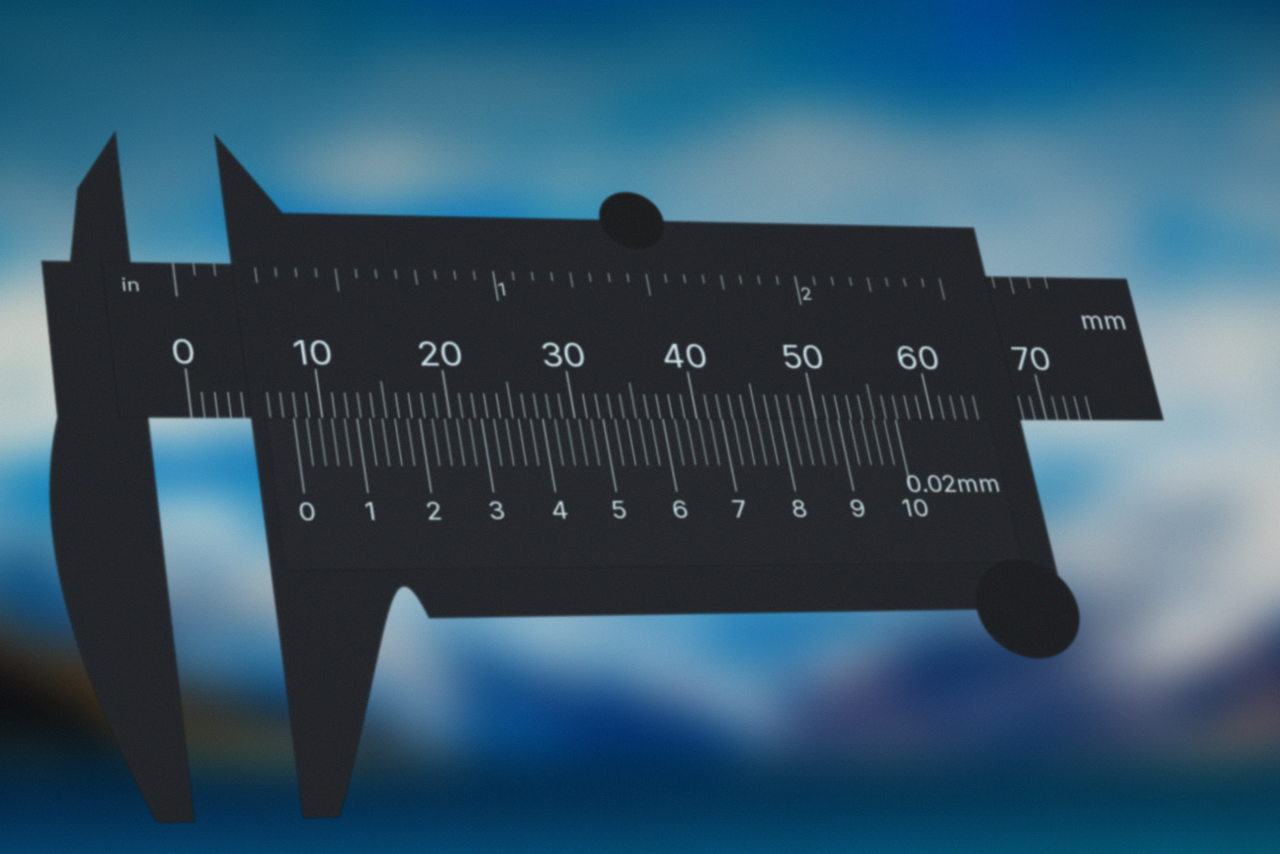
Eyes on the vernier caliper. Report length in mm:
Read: 7.8 mm
